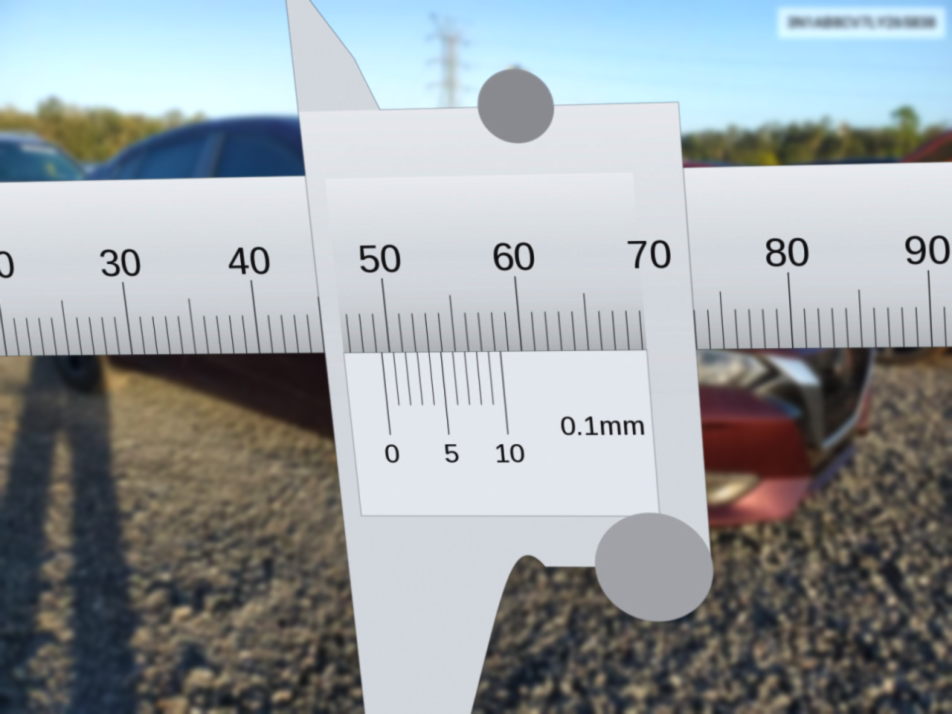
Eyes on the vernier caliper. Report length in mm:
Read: 49.4 mm
